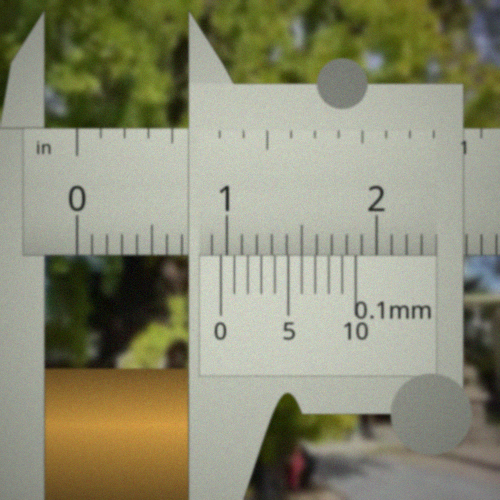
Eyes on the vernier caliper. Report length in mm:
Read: 9.6 mm
